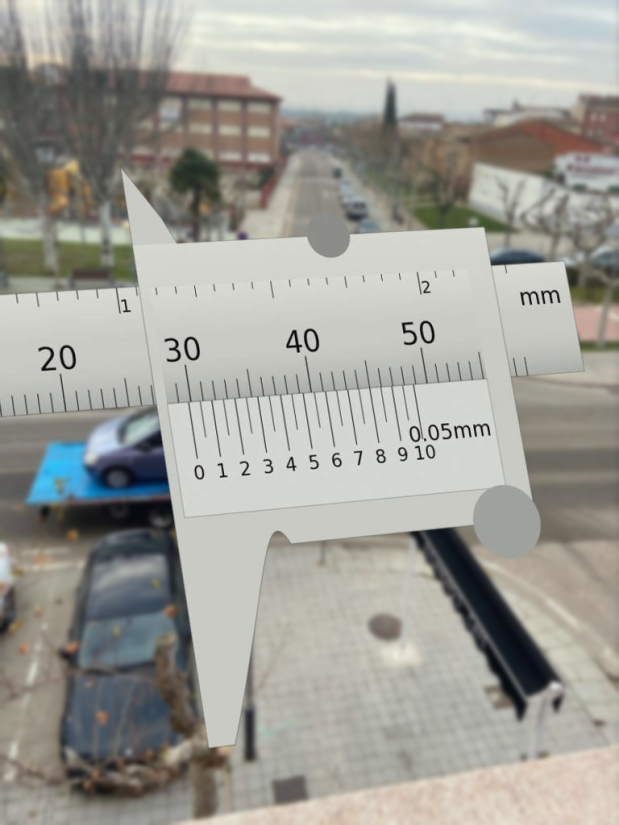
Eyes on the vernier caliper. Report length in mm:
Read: 29.8 mm
